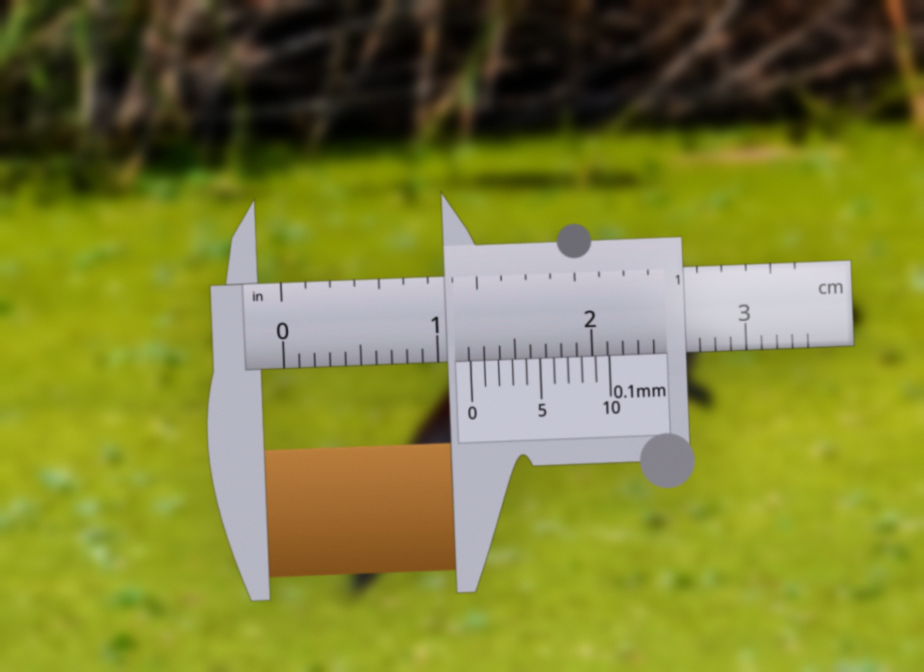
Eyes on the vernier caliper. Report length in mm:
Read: 12.1 mm
